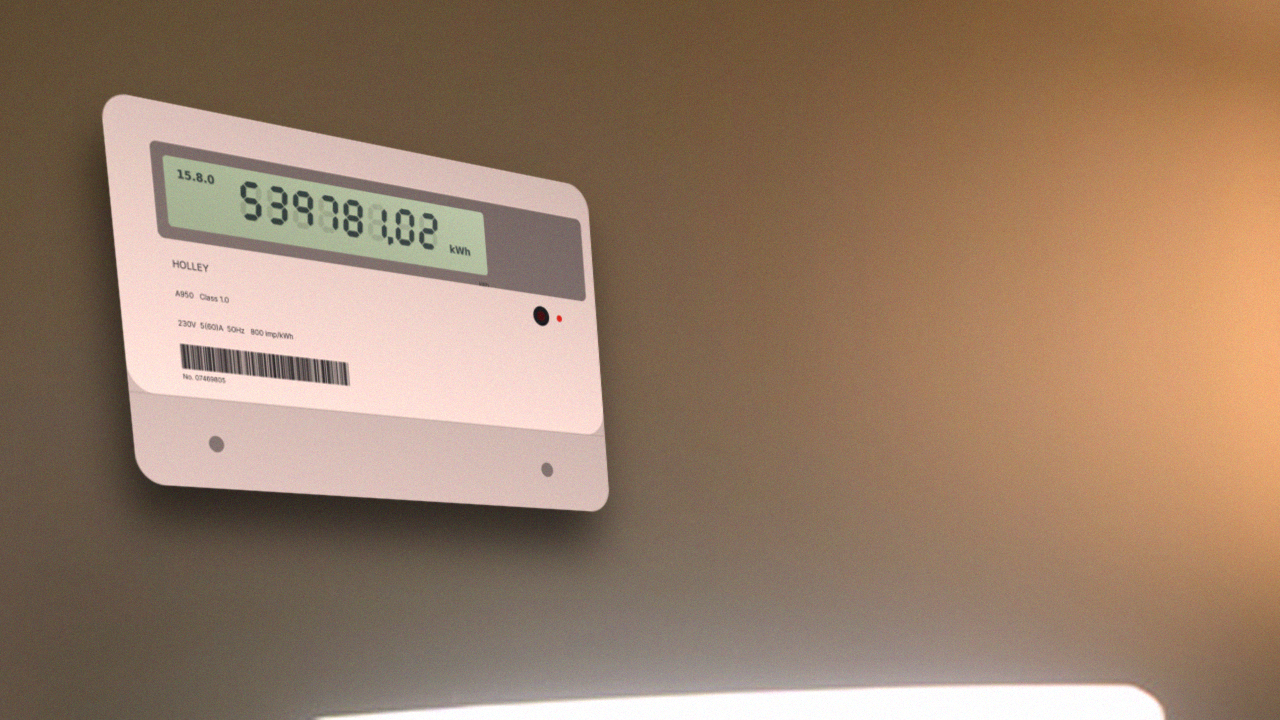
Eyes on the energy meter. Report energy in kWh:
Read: 539781.02 kWh
